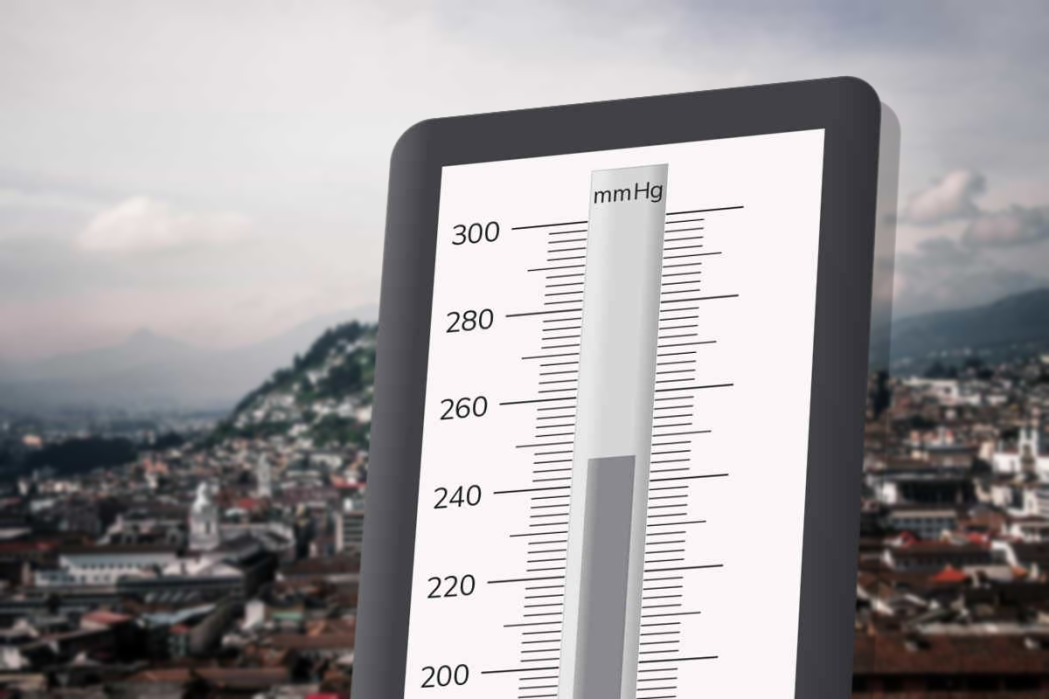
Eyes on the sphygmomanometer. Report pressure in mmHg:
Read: 246 mmHg
